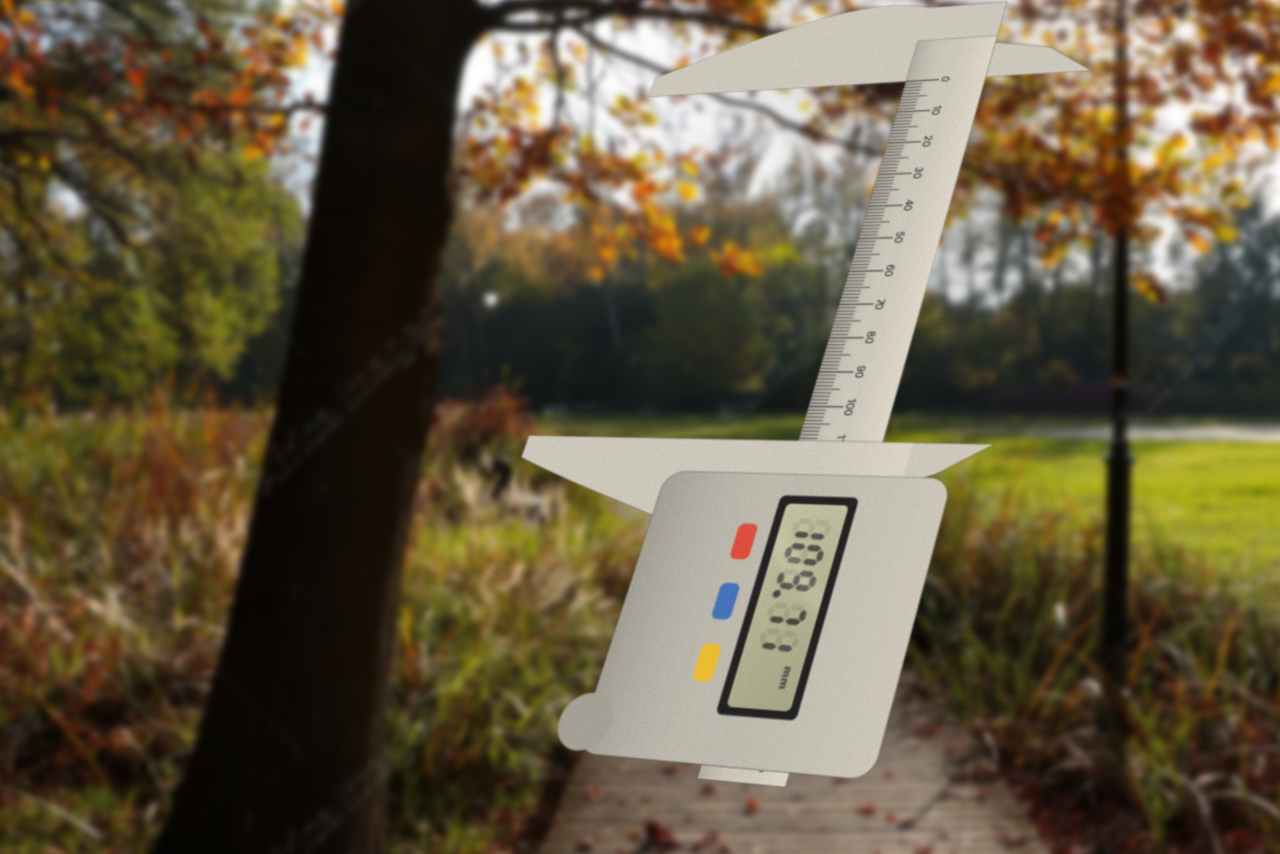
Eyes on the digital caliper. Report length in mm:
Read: 109.71 mm
